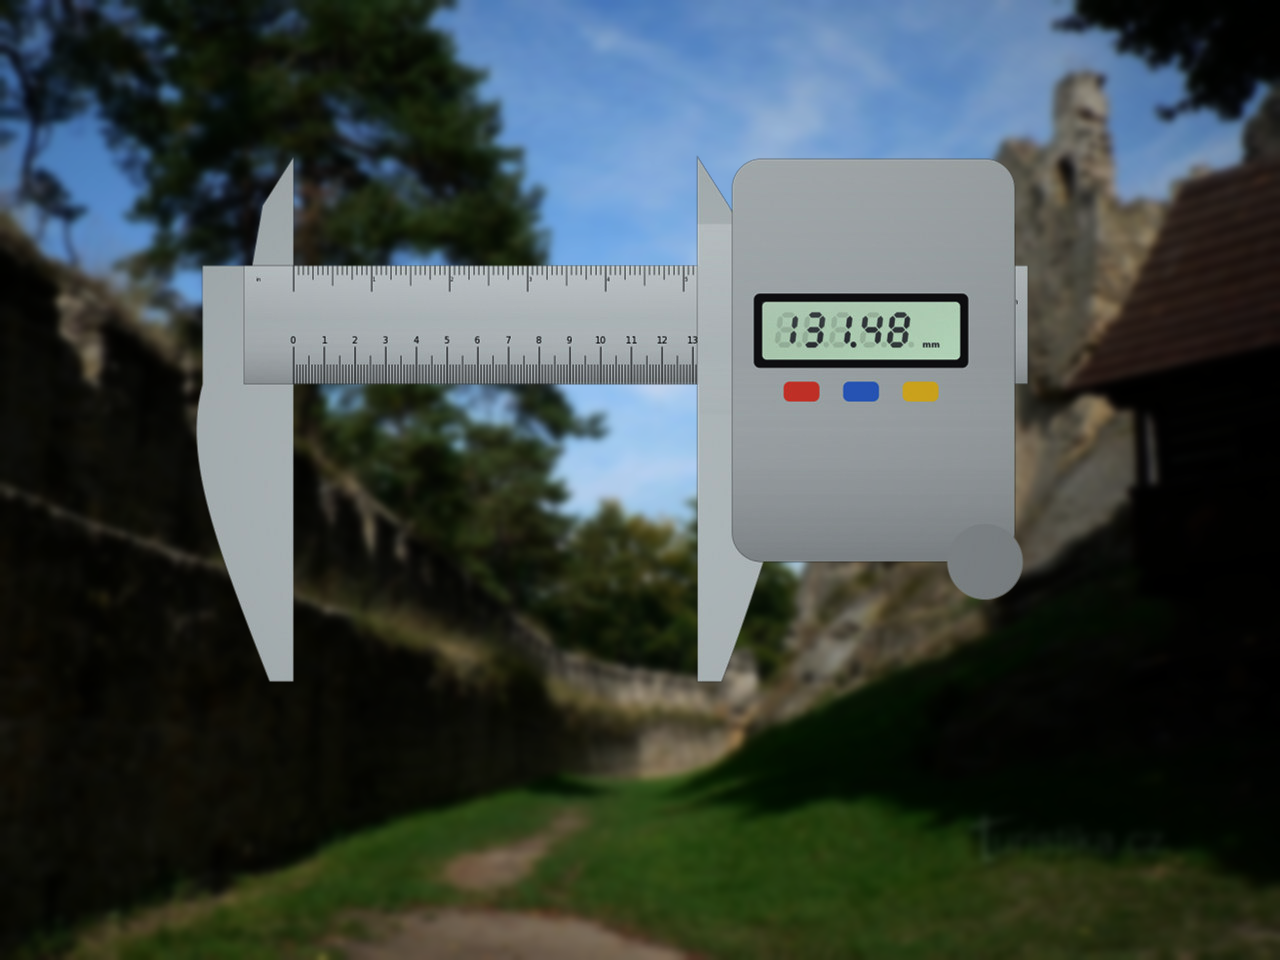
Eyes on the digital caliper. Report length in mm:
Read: 131.48 mm
